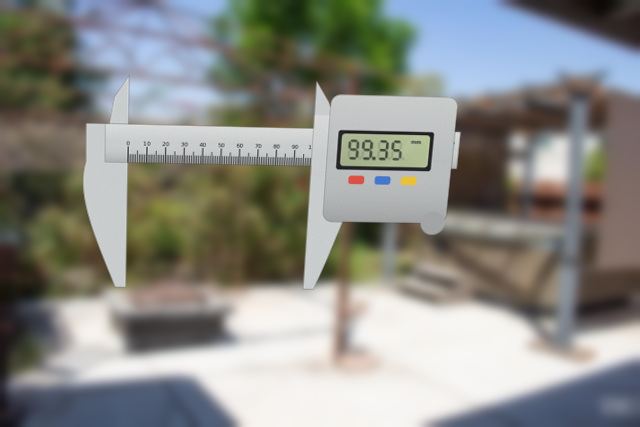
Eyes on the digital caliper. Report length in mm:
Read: 99.35 mm
